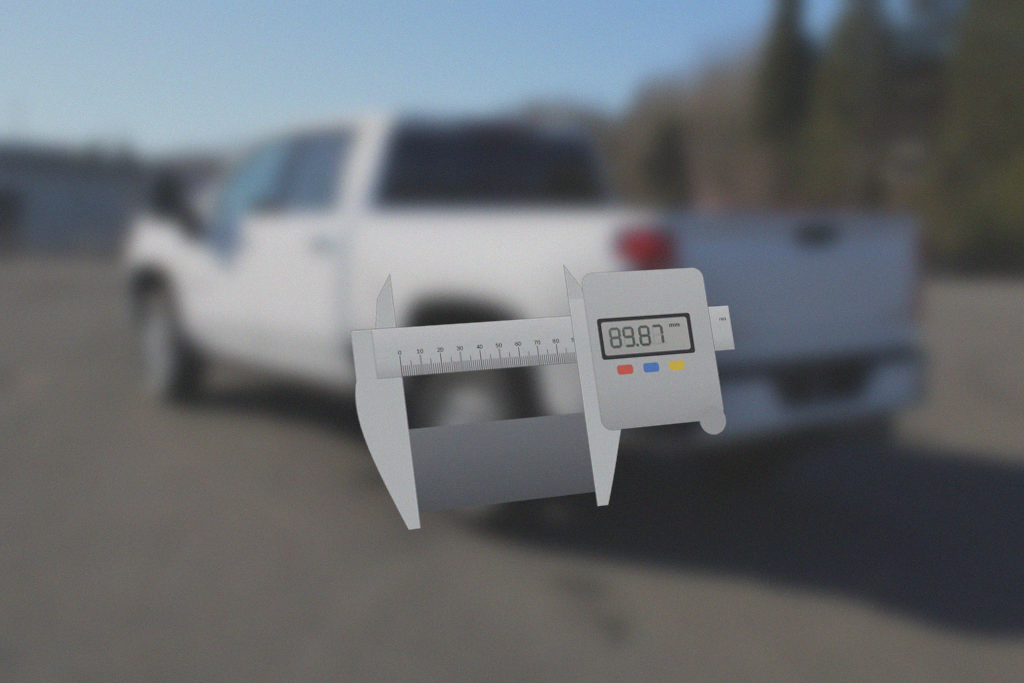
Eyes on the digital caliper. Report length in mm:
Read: 89.87 mm
